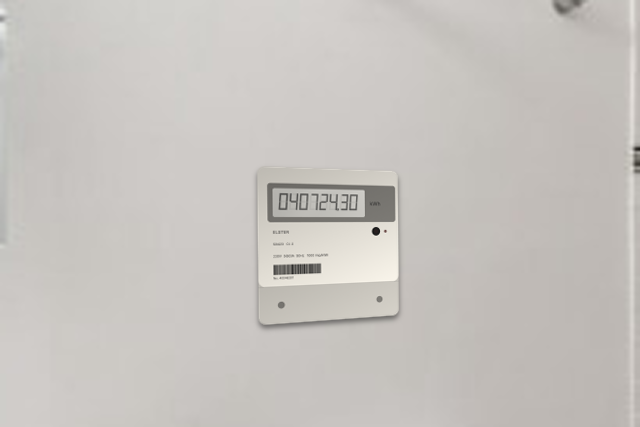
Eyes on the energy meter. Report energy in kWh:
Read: 40724.30 kWh
